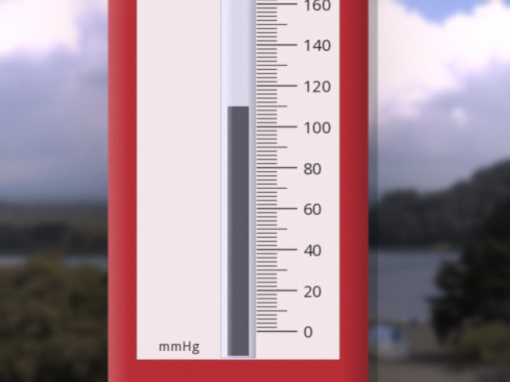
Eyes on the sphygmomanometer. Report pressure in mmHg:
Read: 110 mmHg
